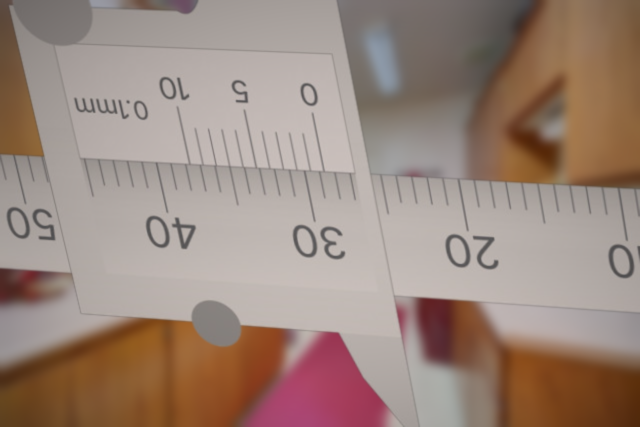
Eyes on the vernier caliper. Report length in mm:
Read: 28.7 mm
